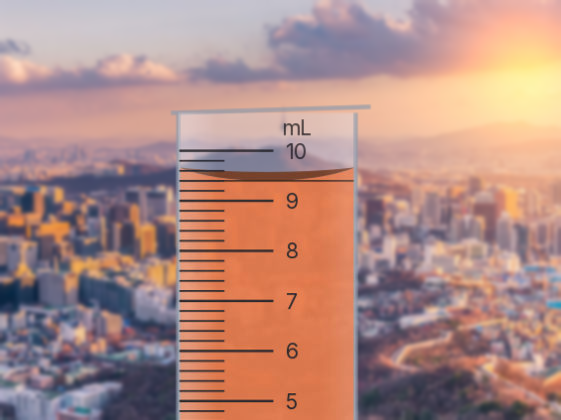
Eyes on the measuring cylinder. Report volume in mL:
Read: 9.4 mL
